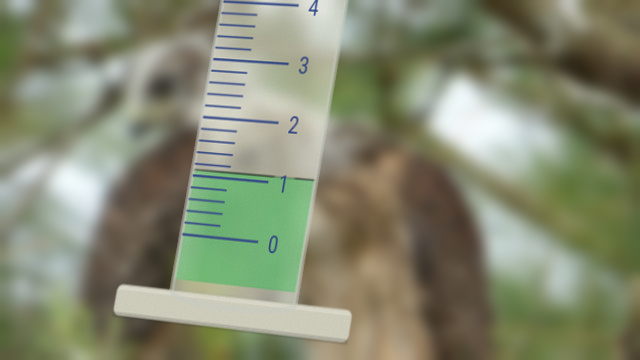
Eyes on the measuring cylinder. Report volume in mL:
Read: 1.1 mL
